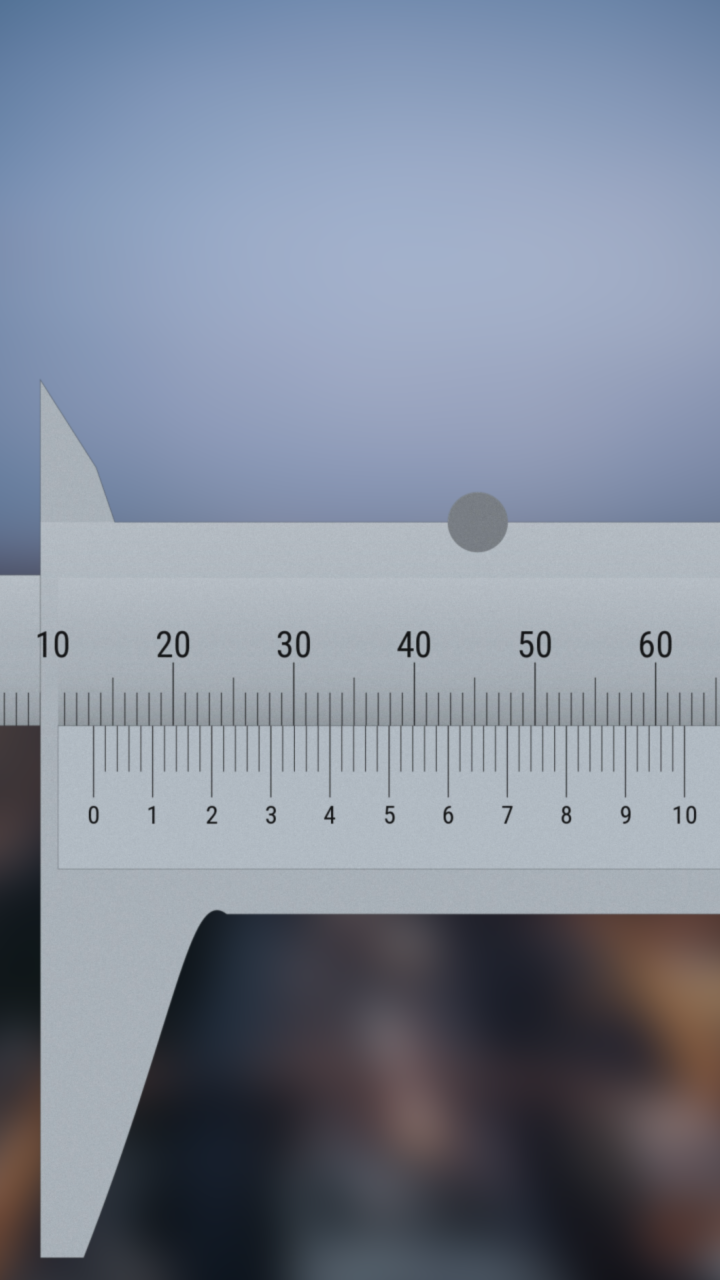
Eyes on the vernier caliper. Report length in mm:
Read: 13.4 mm
